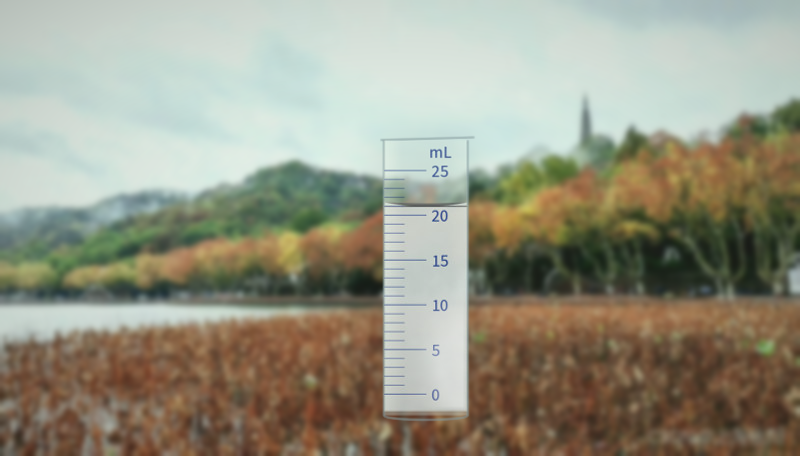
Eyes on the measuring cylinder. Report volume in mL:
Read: 21 mL
